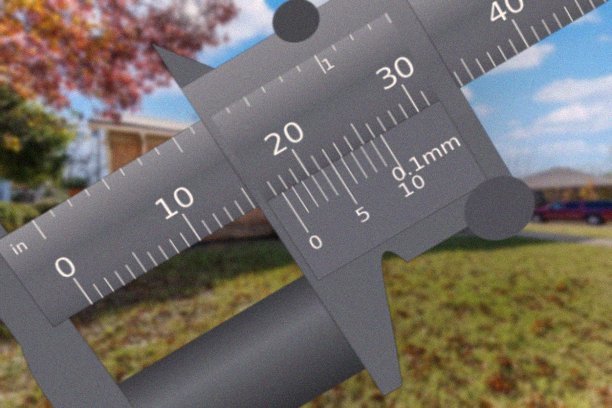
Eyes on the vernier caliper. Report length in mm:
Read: 17.5 mm
